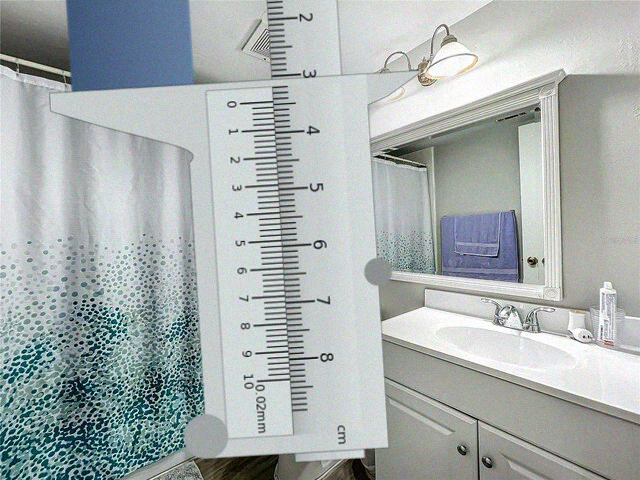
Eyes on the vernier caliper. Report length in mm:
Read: 34.5 mm
